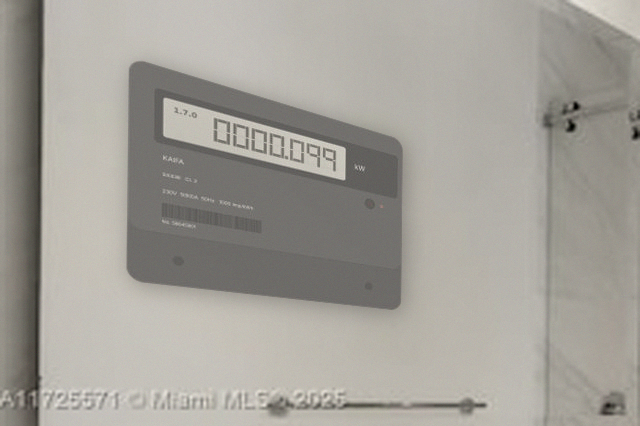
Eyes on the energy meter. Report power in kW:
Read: 0.099 kW
